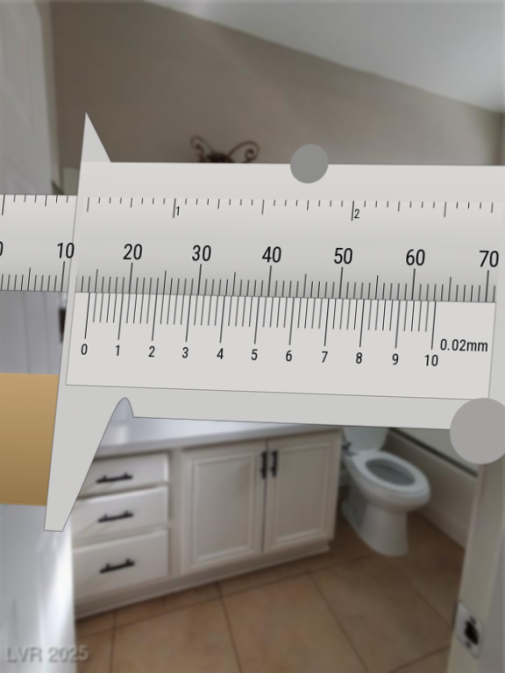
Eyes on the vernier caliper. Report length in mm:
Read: 14.2 mm
